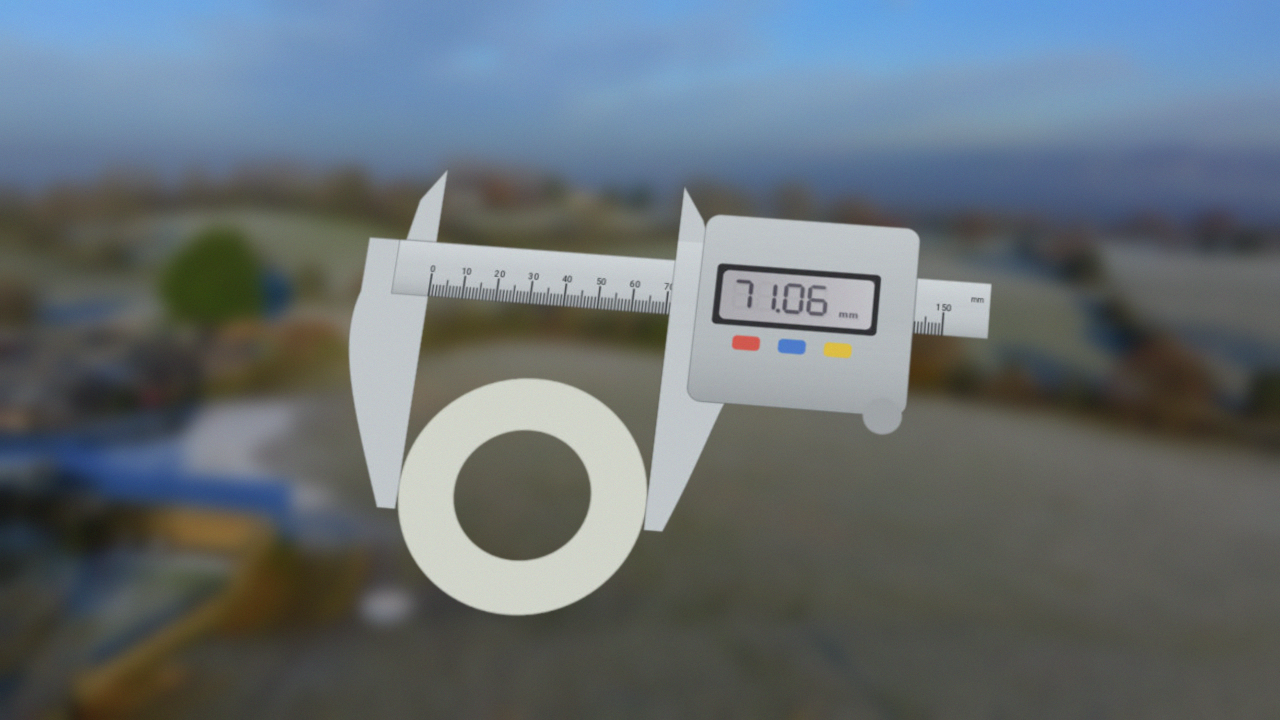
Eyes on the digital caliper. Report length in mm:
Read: 71.06 mm
